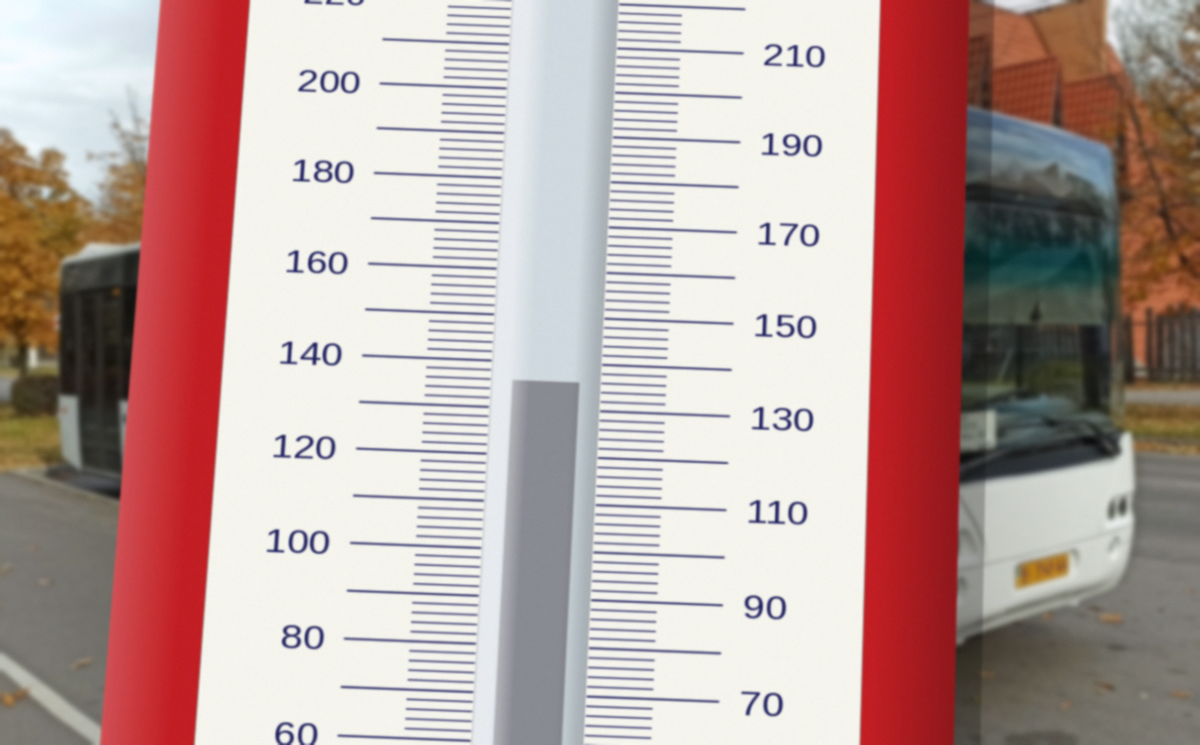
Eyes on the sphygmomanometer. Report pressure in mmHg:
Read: 136 mmHg
